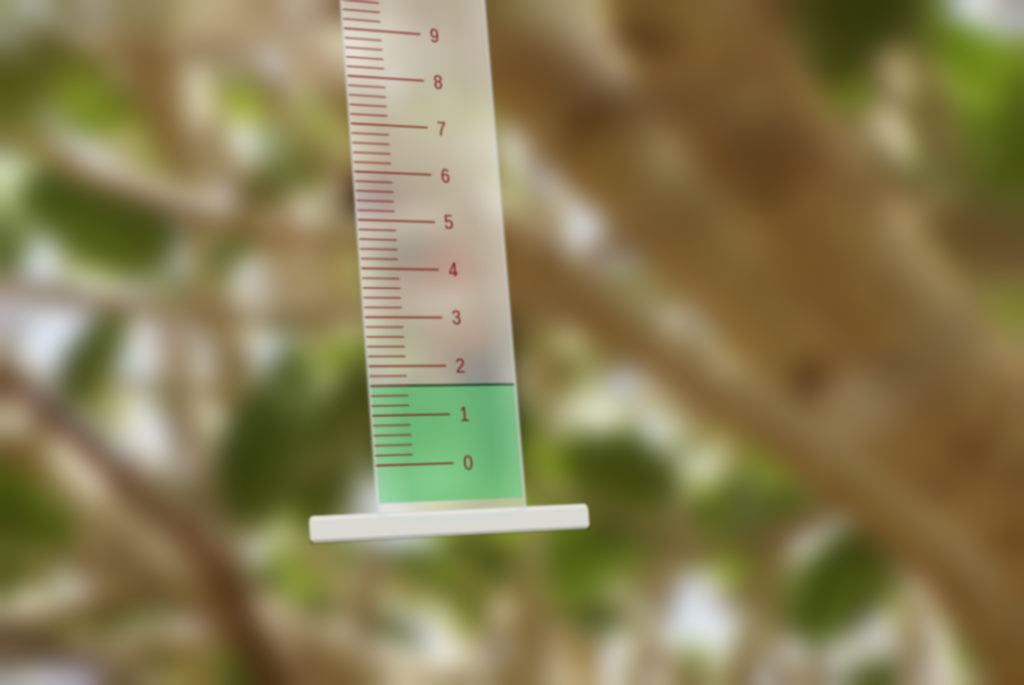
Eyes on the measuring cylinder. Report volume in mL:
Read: 1.6 mL
